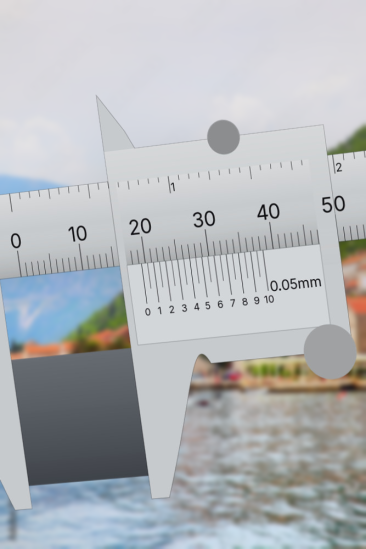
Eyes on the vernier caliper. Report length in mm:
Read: 19.4 mm
